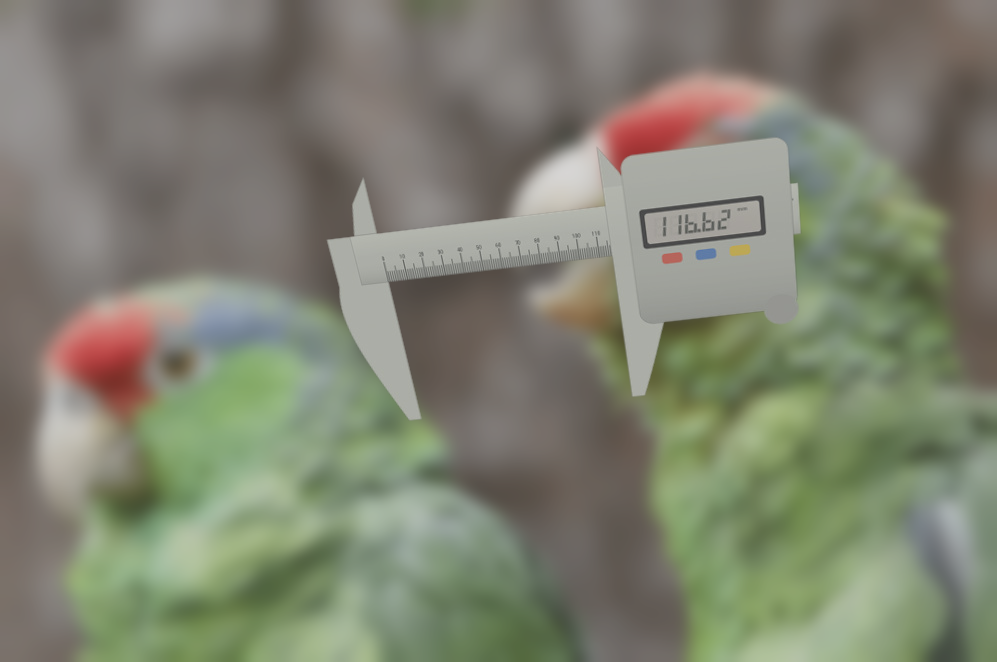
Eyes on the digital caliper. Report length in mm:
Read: 116.62 mm
